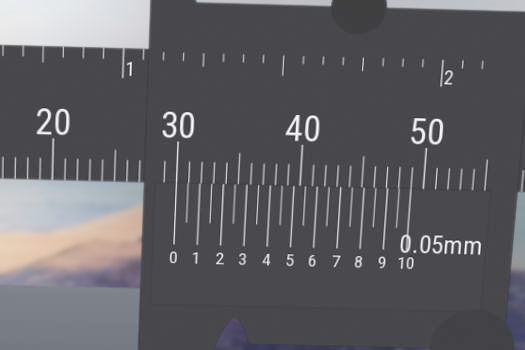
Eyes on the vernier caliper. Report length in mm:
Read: 30.0 mm
